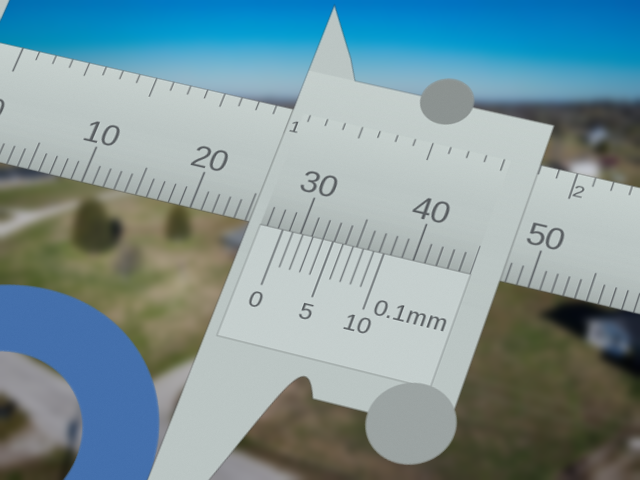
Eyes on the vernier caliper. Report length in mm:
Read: 28.4 mm
